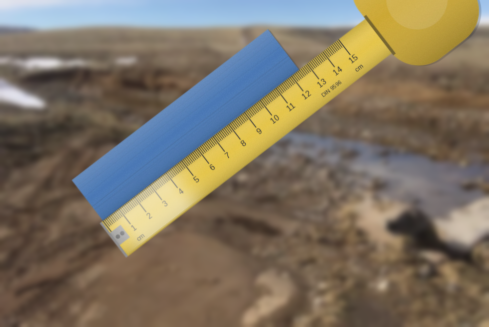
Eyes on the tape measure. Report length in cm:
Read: 12.5 cm
